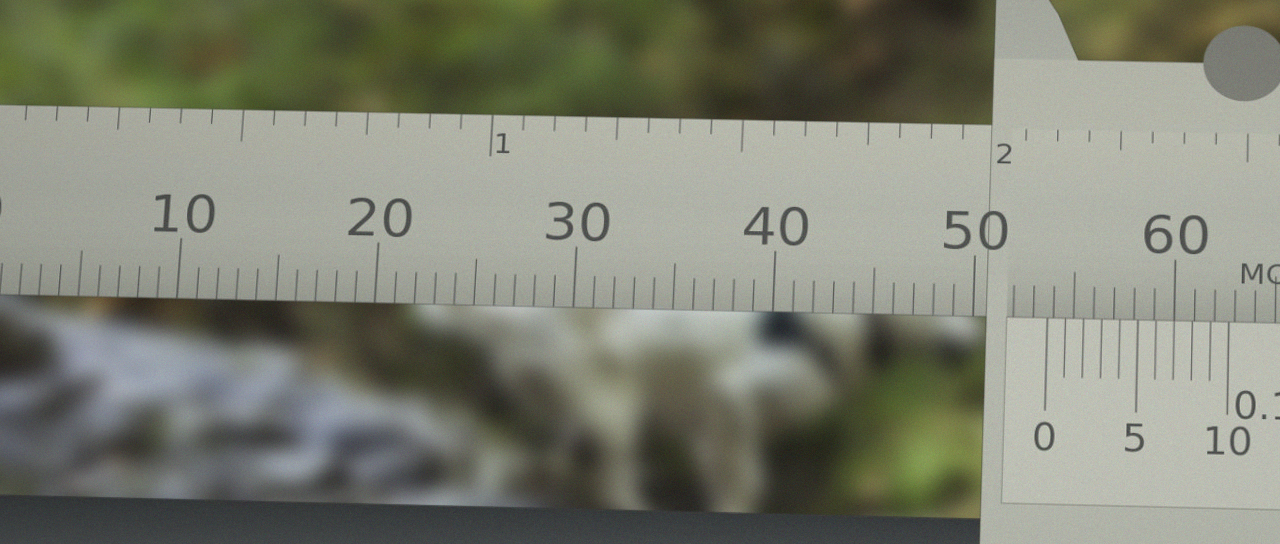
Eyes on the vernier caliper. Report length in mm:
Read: 53.7 mm
